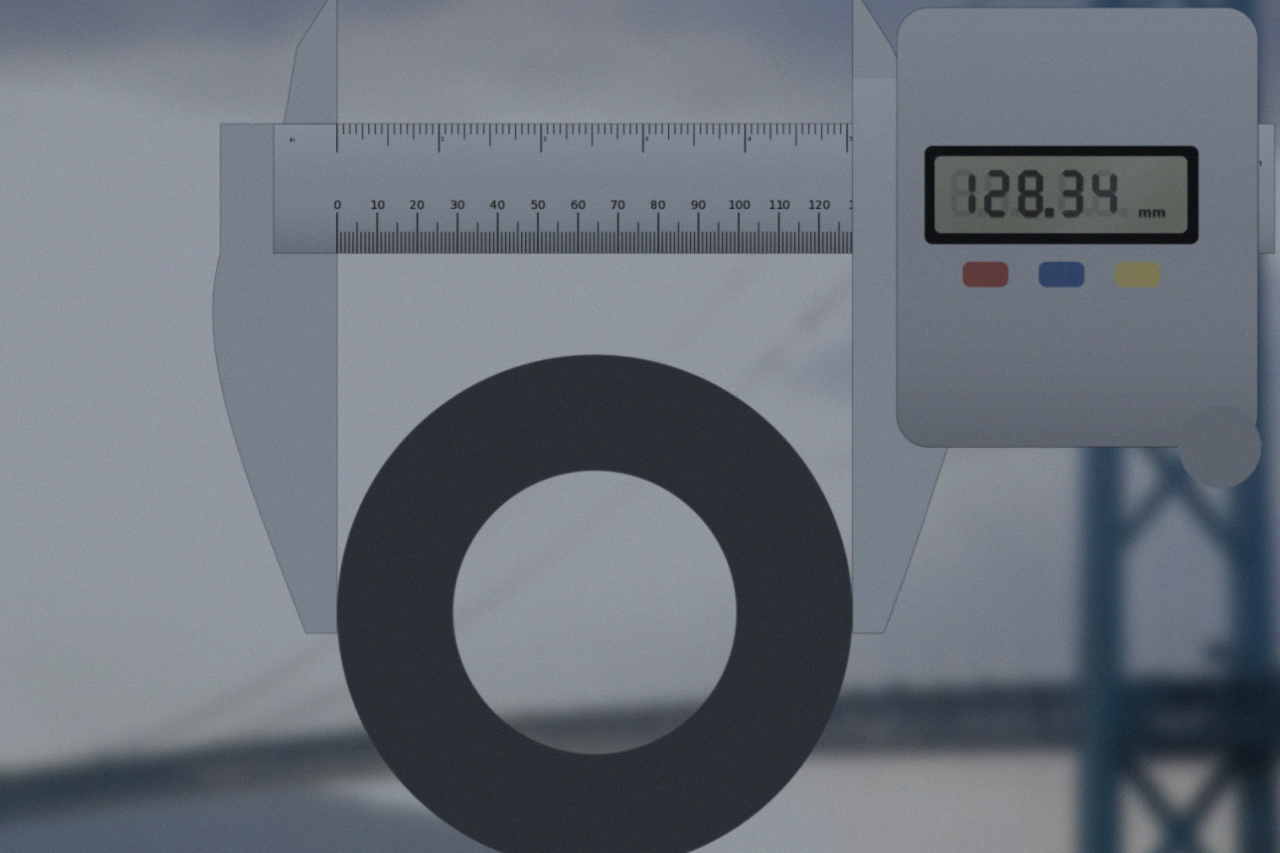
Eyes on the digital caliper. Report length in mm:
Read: 128.34 mm
